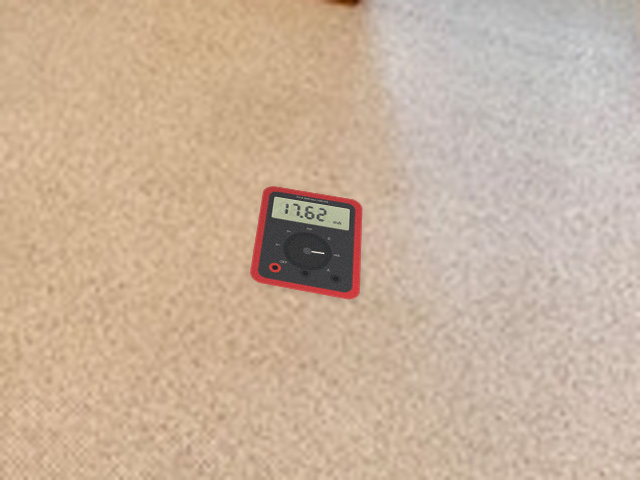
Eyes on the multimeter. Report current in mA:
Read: 17.62 mA
